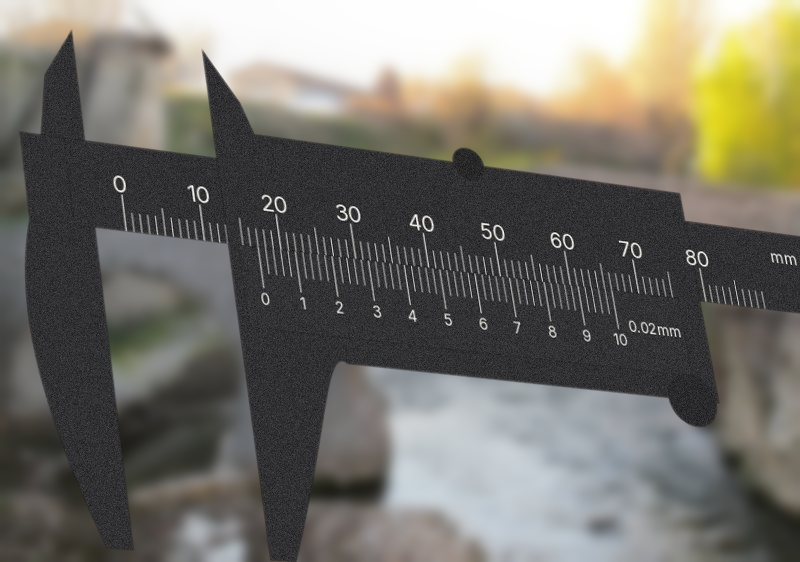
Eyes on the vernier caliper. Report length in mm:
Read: 17.0 mm
